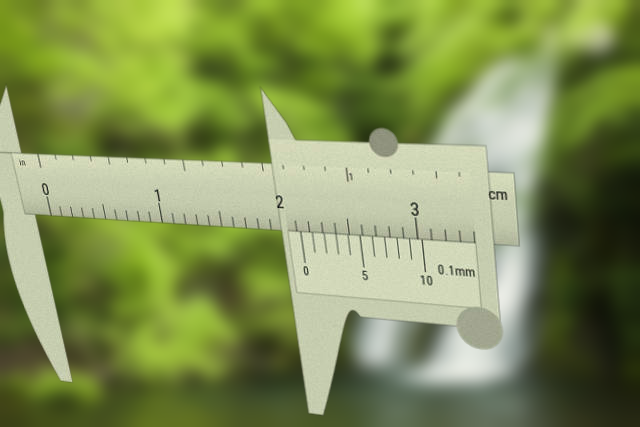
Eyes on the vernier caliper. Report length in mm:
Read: 21.3 mm
